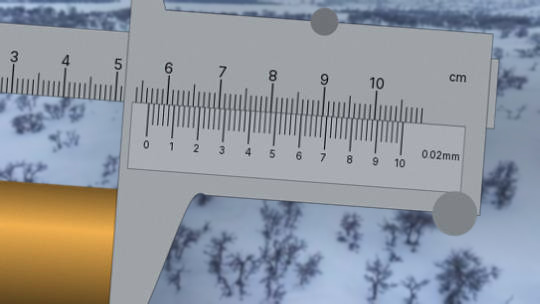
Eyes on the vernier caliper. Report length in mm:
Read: 56.5 mm
